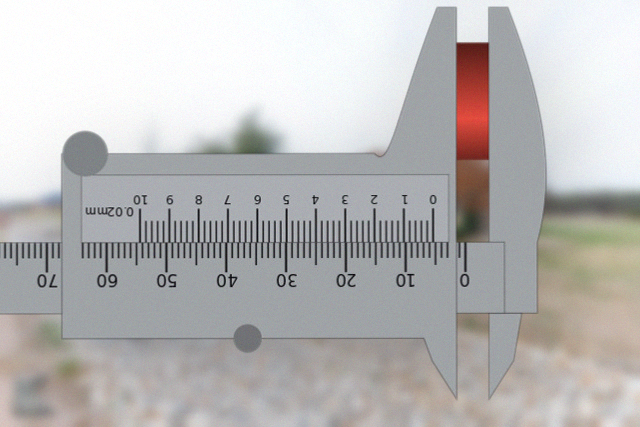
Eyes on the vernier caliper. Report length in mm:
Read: 5.4 mm
